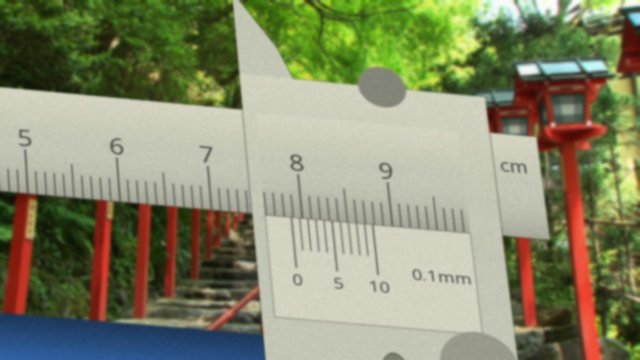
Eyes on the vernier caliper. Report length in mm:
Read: 78.8 mm
